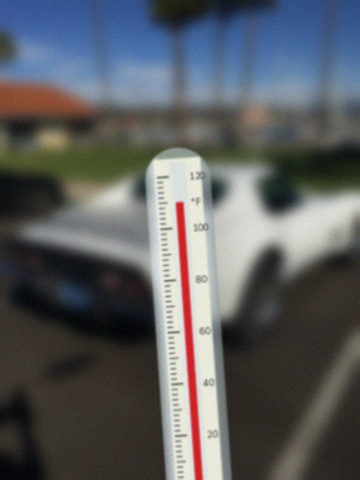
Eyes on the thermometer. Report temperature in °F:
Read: 110 °F
